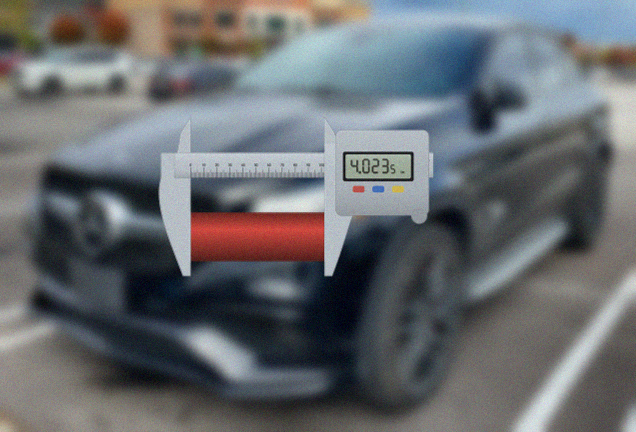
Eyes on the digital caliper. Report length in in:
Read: 4.0235 in
